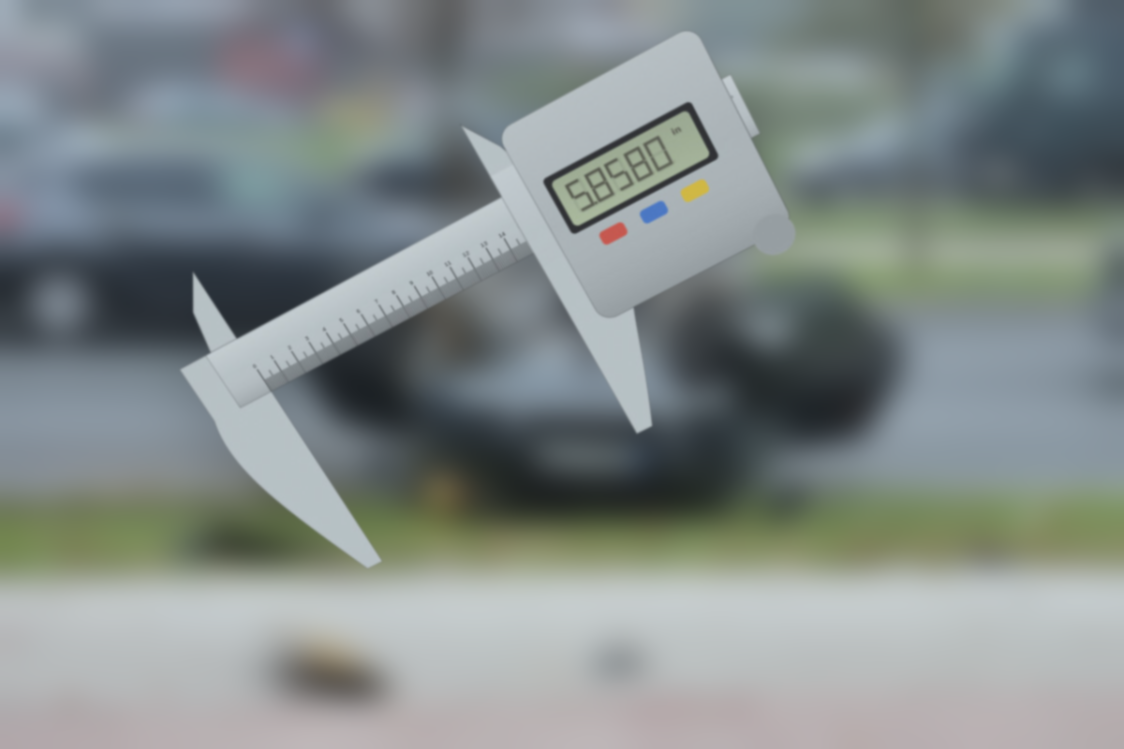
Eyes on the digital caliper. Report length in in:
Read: 5.8580 in
